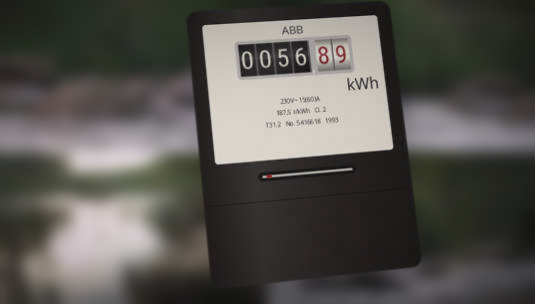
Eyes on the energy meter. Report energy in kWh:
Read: 56.89 kWh
